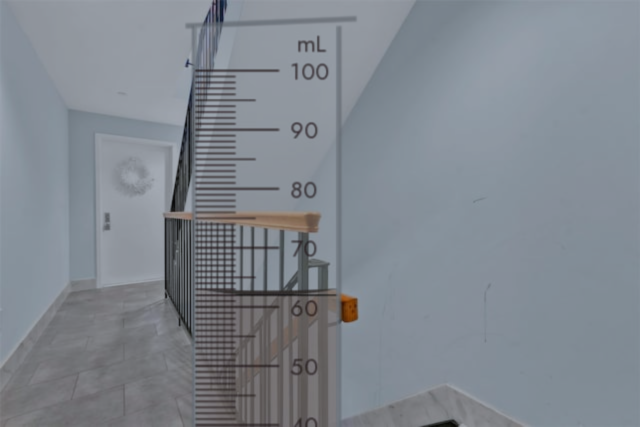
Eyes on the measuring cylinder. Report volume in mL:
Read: 62 mL
